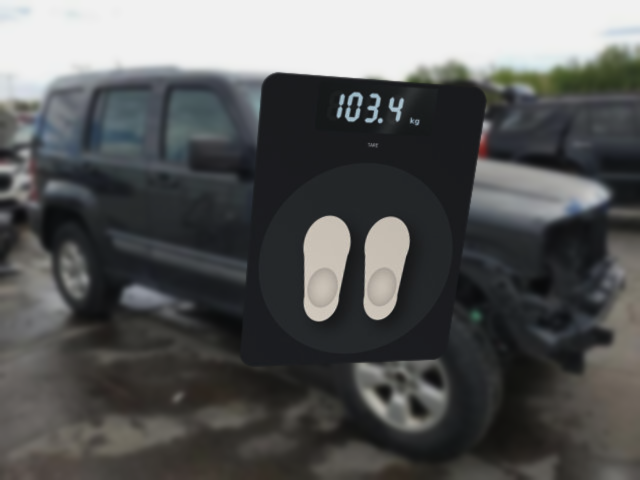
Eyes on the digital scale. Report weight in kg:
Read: 103.4 kg
